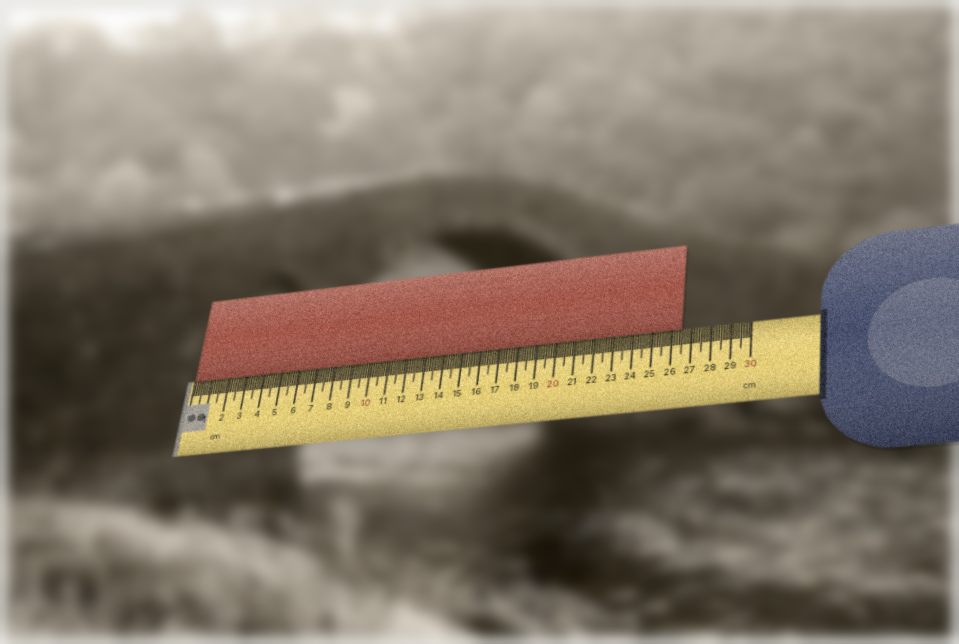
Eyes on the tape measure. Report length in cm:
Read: 26.5 cm
